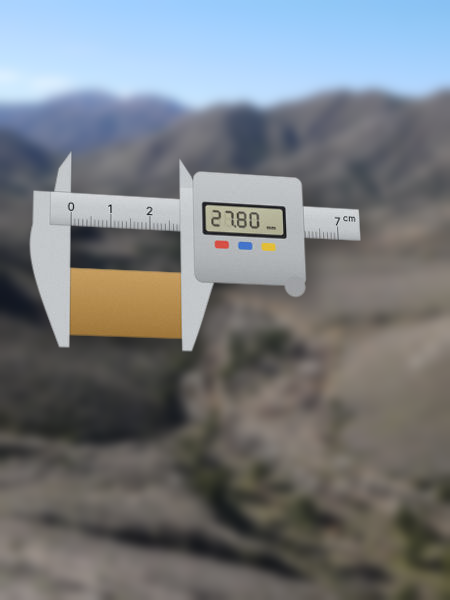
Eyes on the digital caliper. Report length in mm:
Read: 27.80 mm
